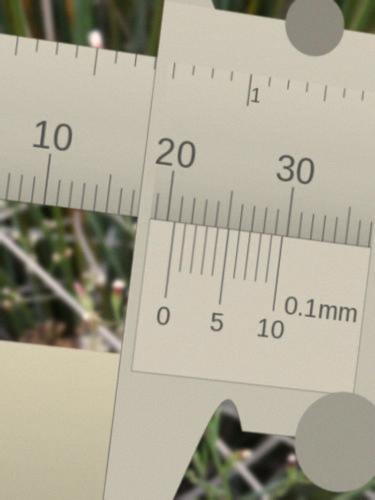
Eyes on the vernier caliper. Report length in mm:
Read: 20.6 mm
